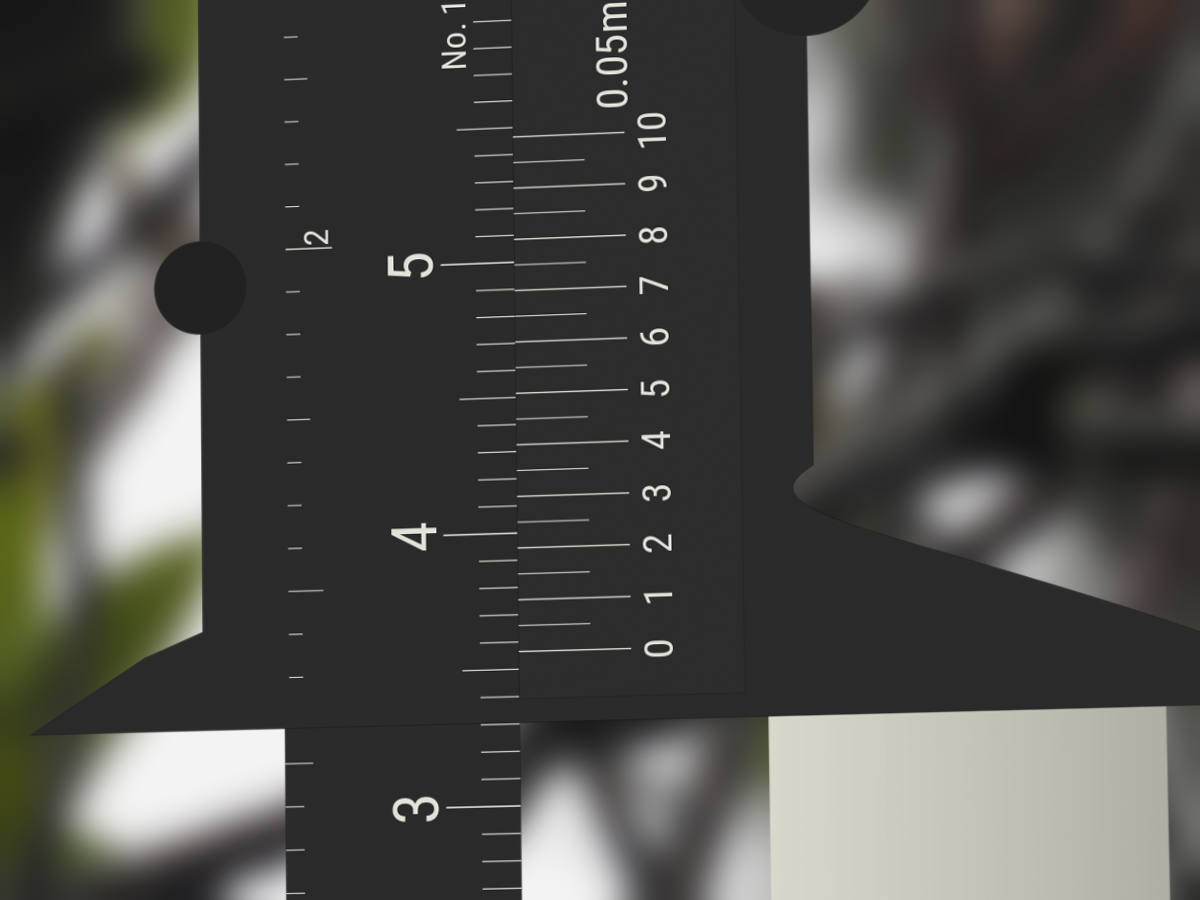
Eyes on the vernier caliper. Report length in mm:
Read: 35.65 mm
